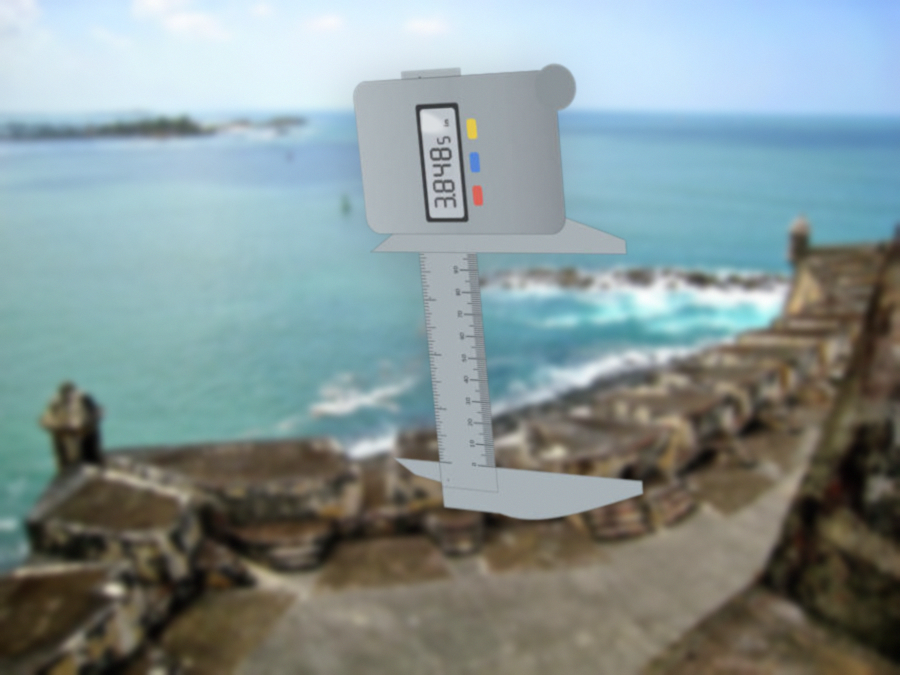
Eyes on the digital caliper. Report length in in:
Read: 3.8485 in
